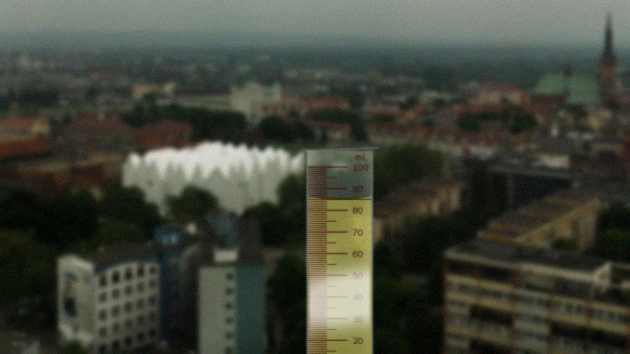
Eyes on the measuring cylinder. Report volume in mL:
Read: 85 mL
